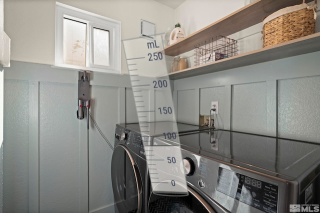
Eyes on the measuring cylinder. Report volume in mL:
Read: 80 mL
